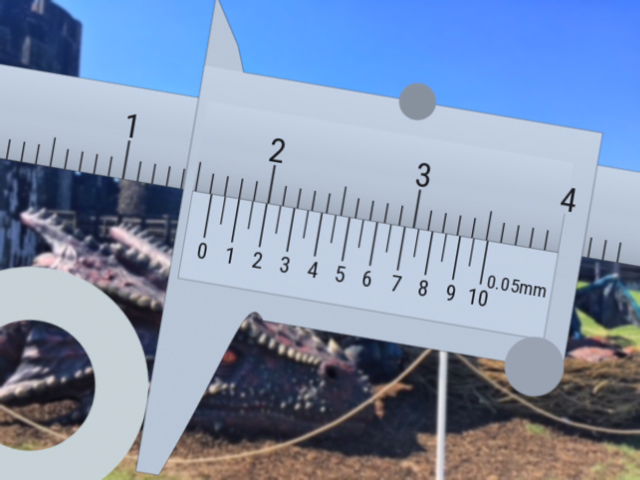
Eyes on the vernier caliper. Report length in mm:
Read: 16.1 mm
